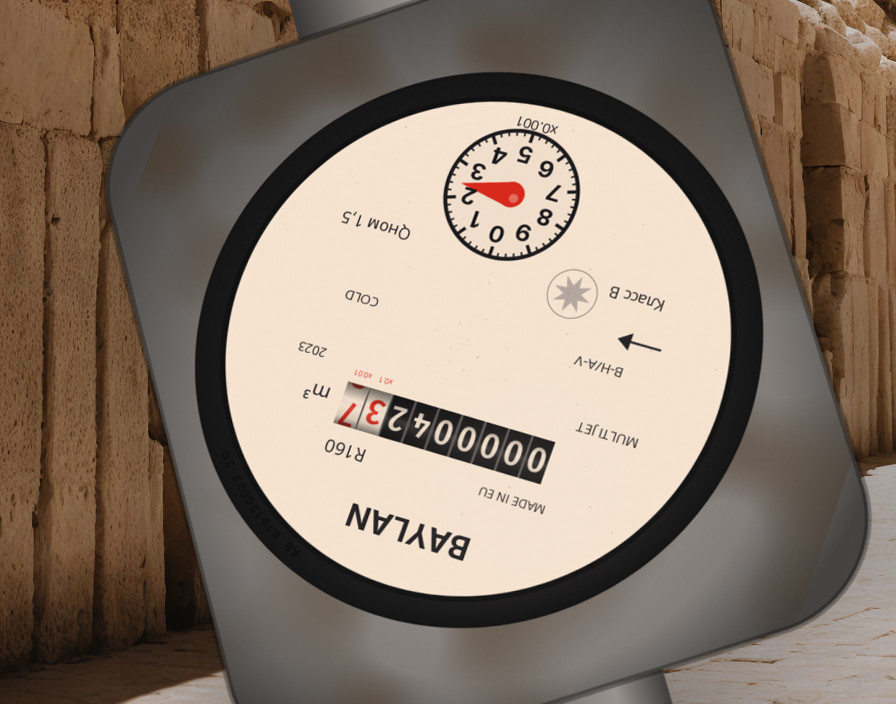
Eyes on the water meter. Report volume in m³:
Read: 42.372 m³
